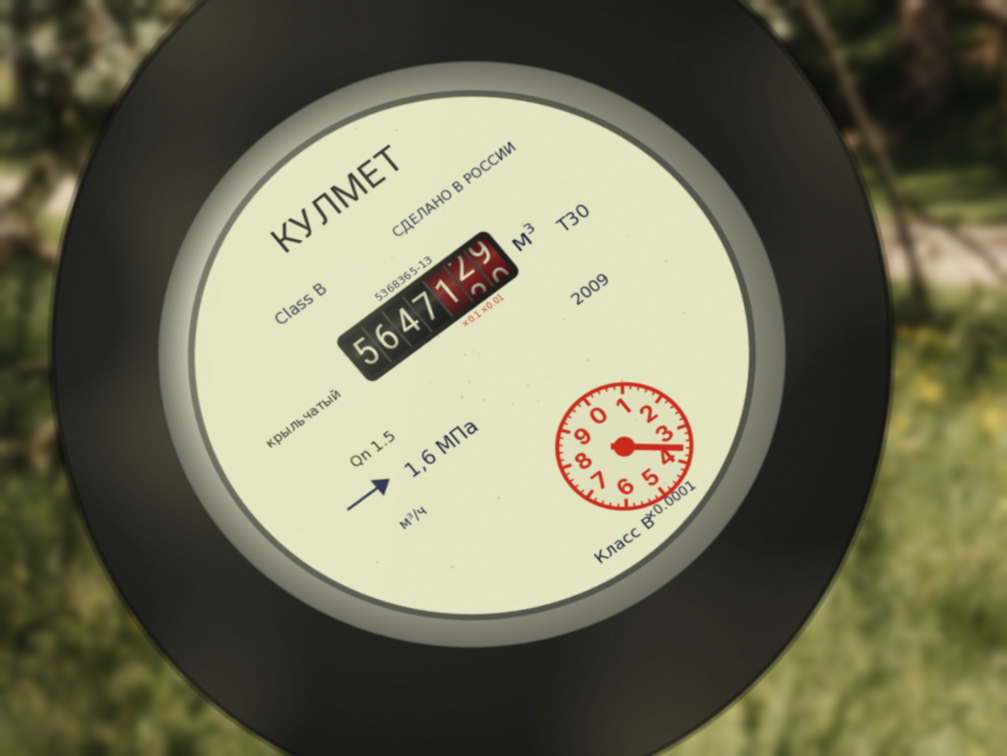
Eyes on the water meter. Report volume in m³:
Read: 5647.1293 m³
